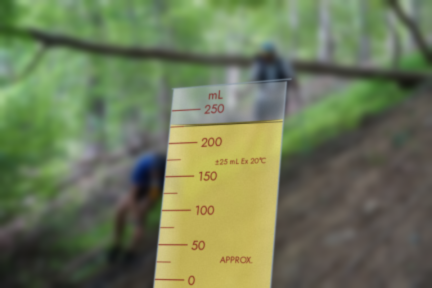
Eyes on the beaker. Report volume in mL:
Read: 225 mL
